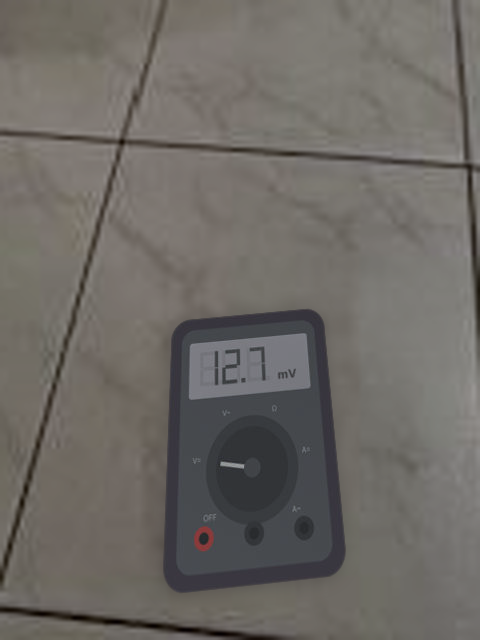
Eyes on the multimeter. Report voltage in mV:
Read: 12.7 mV
